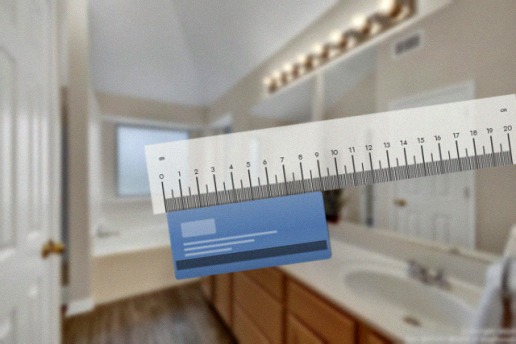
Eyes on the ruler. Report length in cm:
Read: 9 cm
